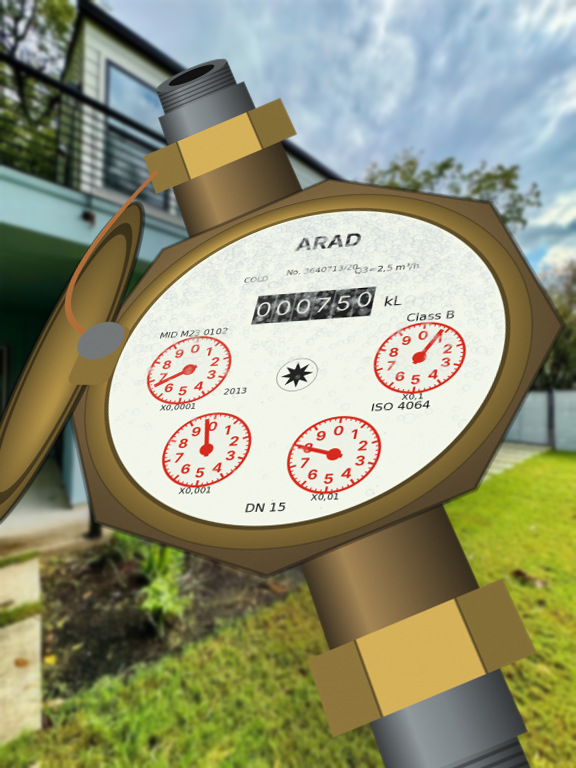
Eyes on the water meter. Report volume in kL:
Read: 750.0796 kL
